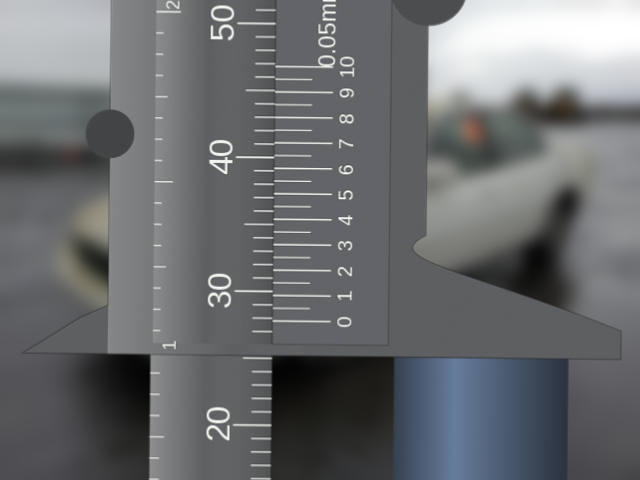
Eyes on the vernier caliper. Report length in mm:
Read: 27.8 mm
